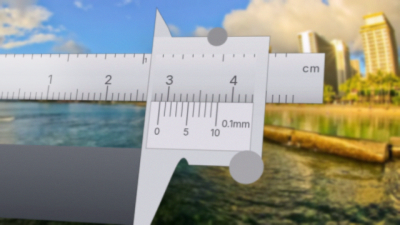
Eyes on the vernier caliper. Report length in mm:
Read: 28.8 mm
